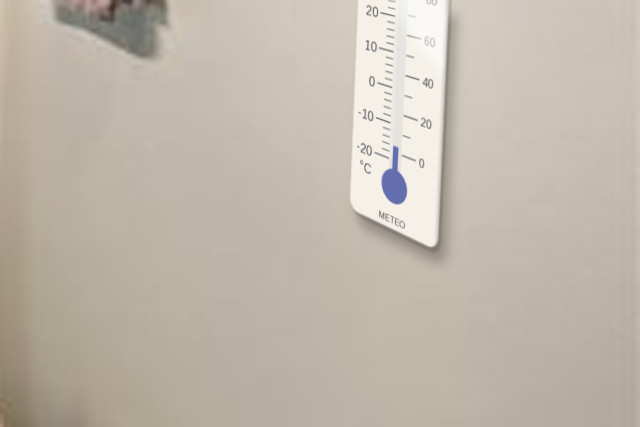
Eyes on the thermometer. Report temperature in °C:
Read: -16 °C
